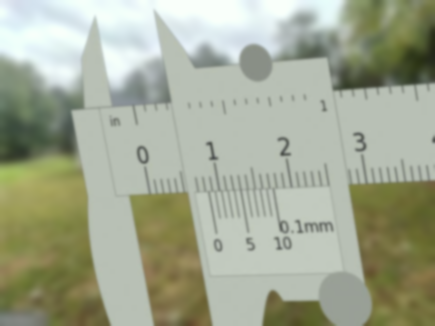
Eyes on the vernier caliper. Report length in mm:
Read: 8.5 mm
